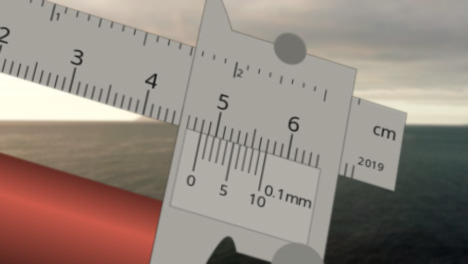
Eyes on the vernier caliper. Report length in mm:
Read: 48.0 mm
